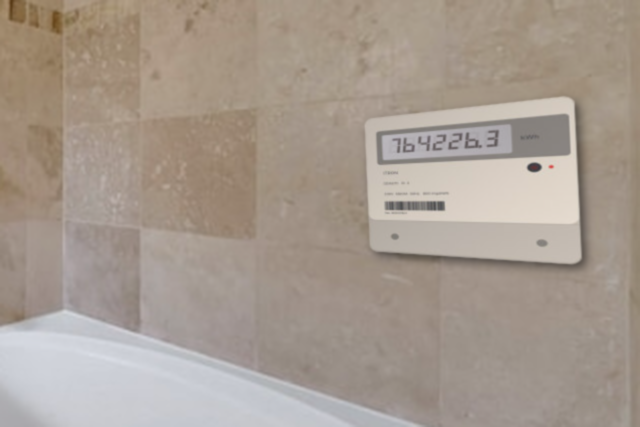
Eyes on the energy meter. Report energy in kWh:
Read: 764226.3 kWh
